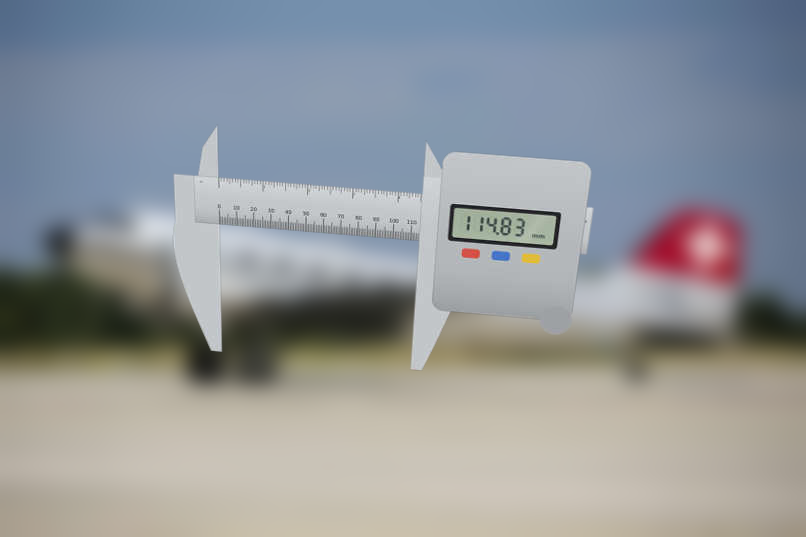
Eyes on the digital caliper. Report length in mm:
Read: 114.83 mm
